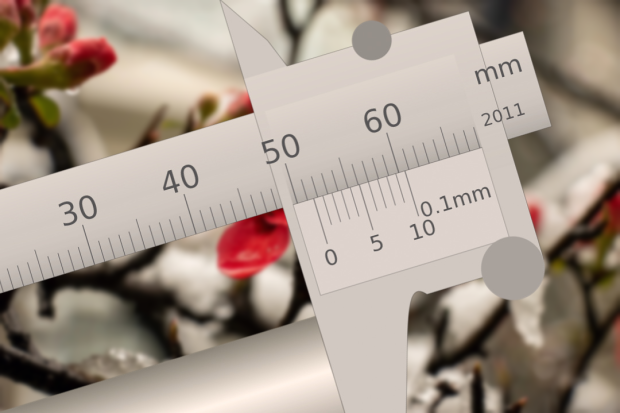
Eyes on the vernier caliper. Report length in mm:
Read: 51.6 mm
